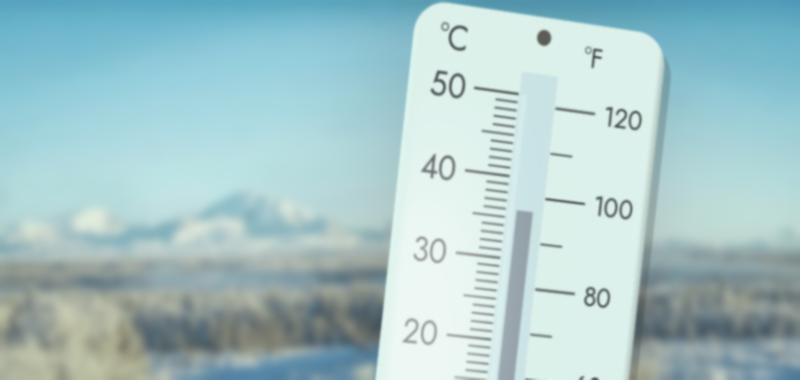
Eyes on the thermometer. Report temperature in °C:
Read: 36 °C
